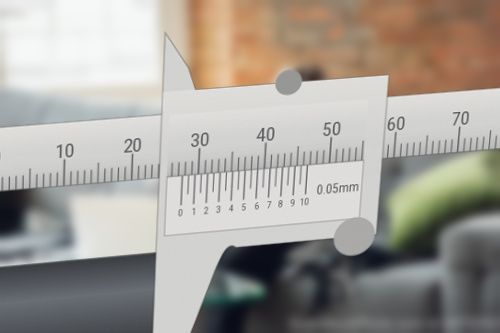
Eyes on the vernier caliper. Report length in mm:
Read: 27.6 mm
